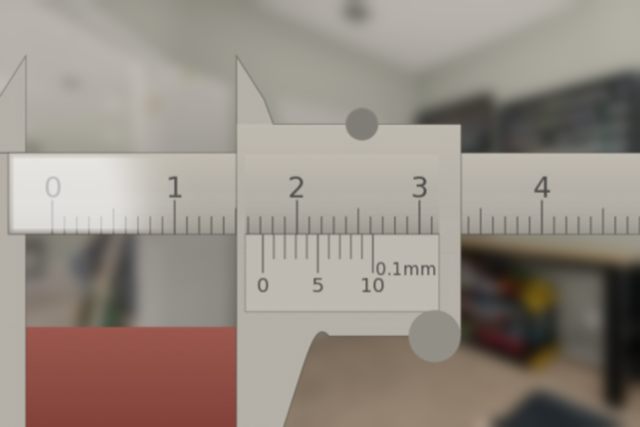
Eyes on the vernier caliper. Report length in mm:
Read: 17.2 mm
